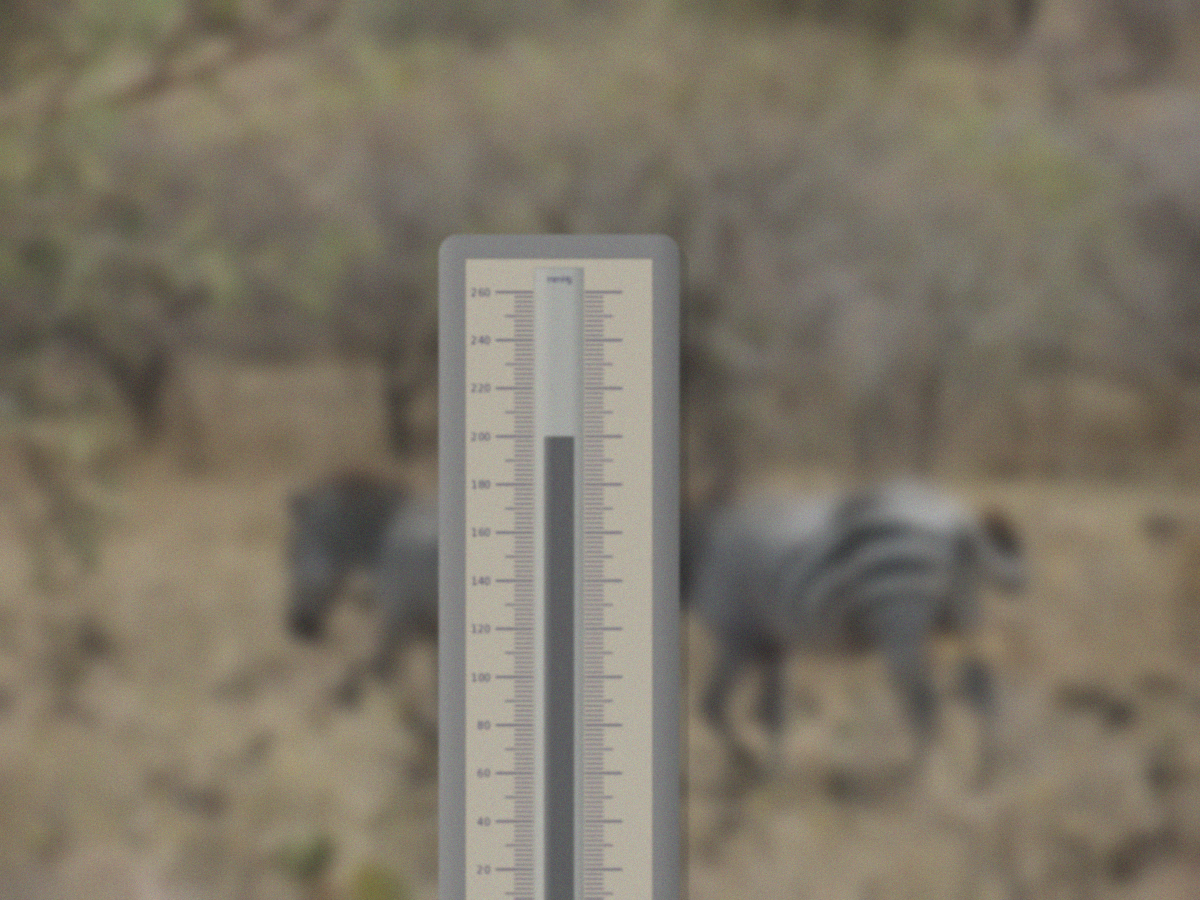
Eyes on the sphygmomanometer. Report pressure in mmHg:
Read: 200 mmHg
